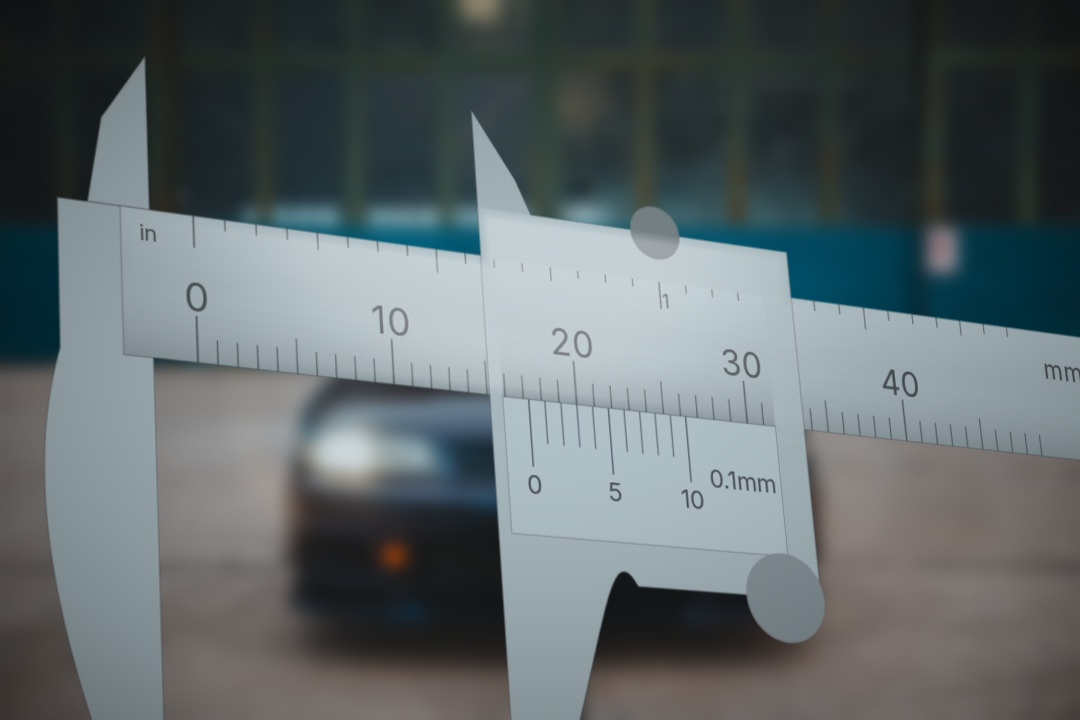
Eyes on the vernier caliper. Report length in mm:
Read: 17.3 mm
